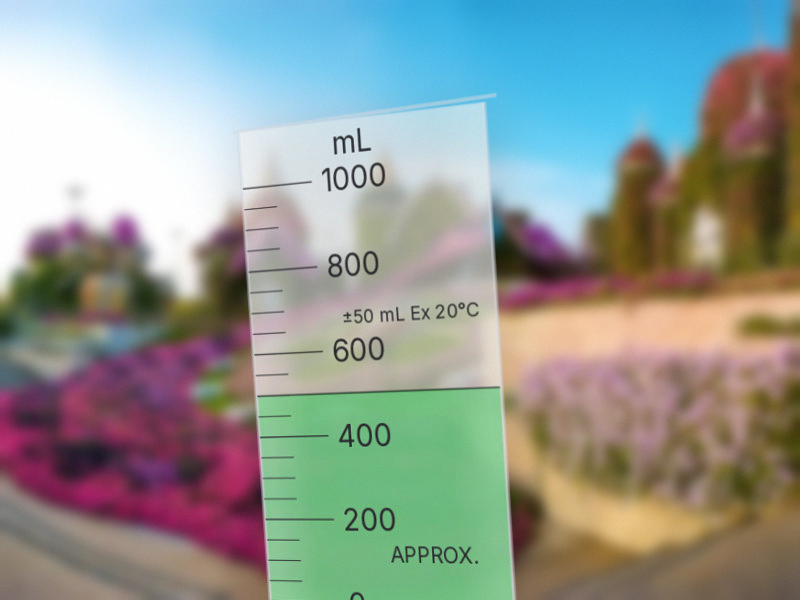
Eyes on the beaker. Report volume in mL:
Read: 500 mL
